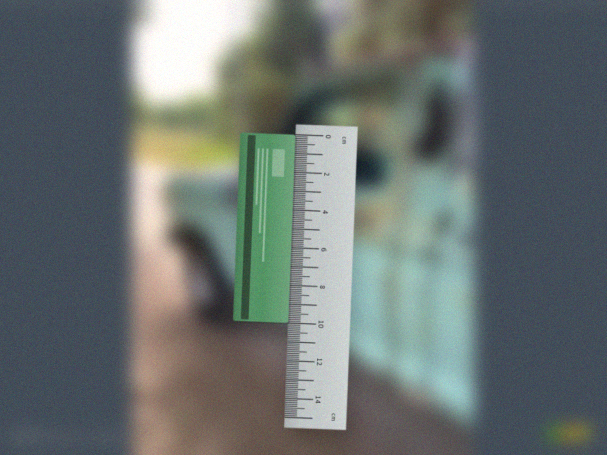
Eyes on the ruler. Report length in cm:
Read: 10 cm
